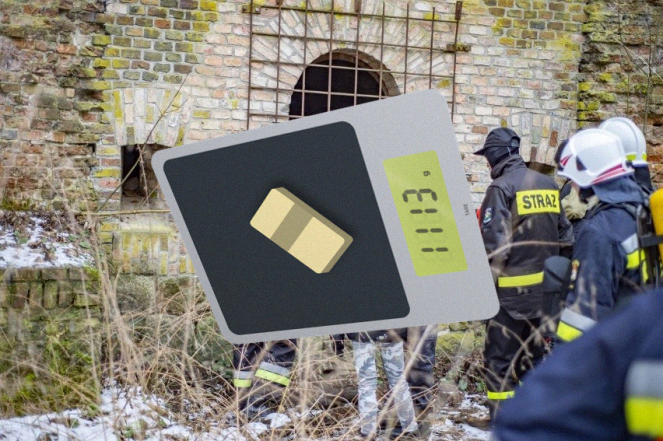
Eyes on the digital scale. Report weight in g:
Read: 1113 g
